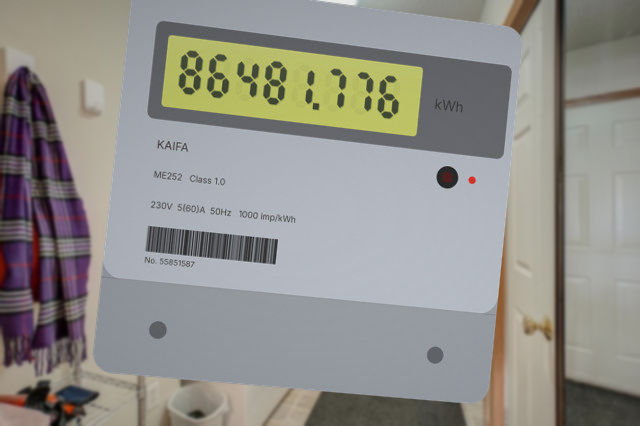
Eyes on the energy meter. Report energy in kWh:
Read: 86481.776 kWh
